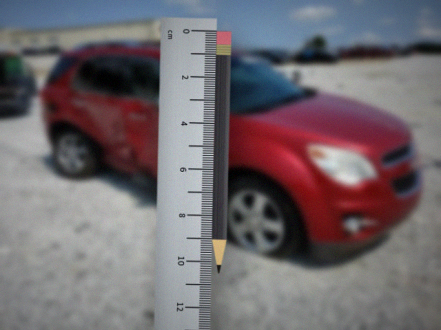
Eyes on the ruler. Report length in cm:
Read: 10.5 cm
